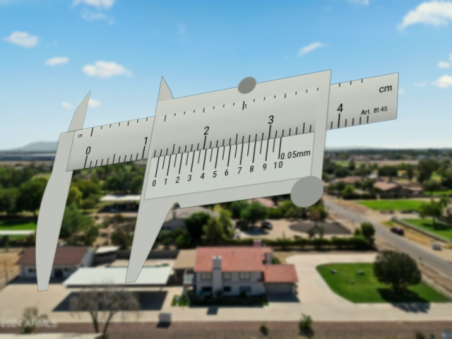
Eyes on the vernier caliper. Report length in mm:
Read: 12.8 mm
